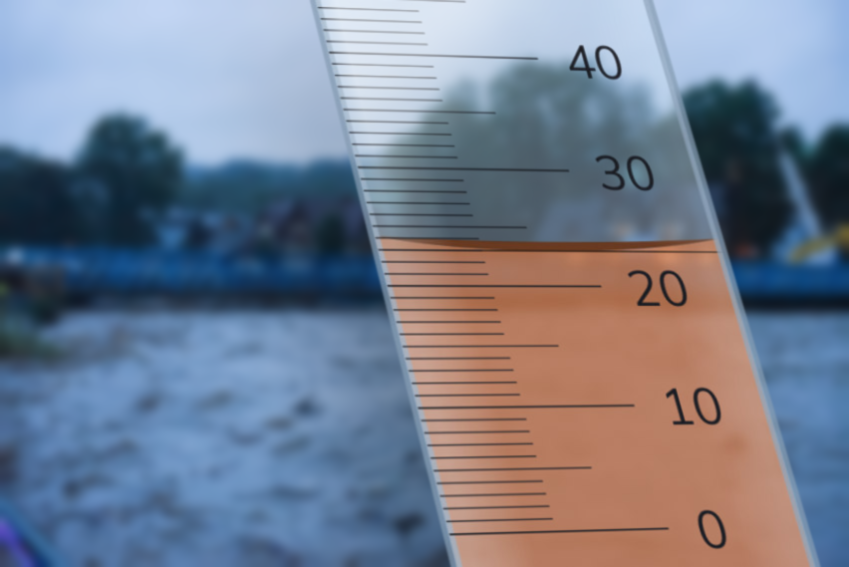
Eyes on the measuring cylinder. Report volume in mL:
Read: 23 mL
